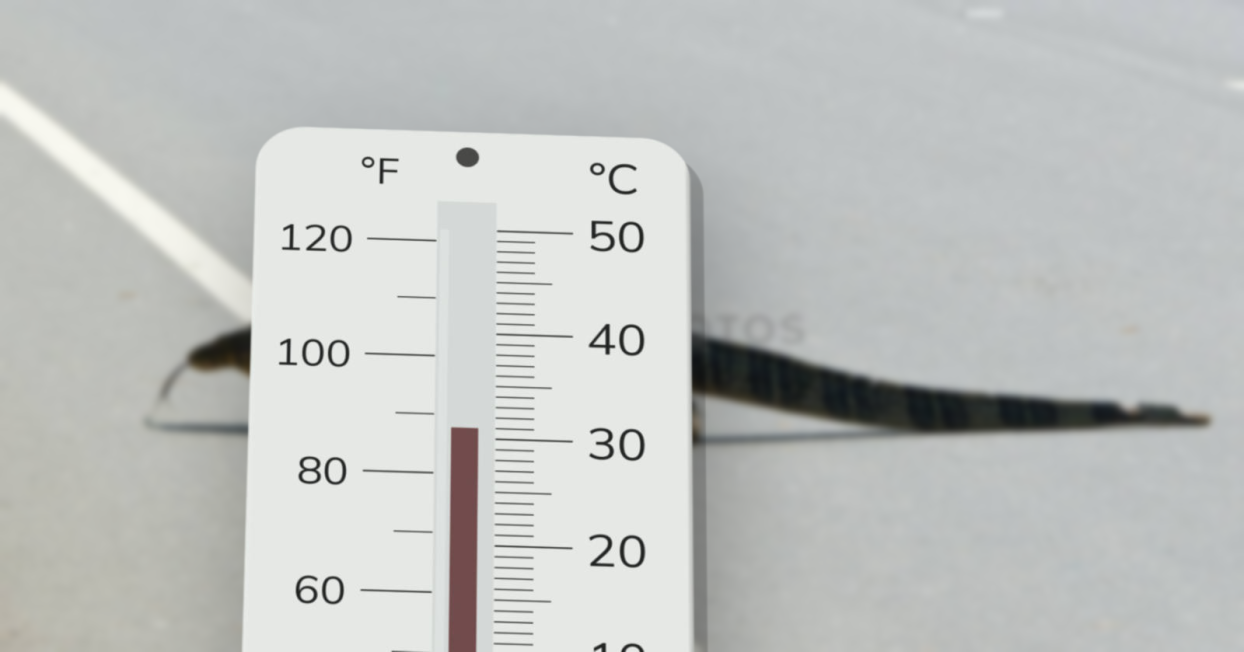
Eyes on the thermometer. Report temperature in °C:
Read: 31 °C
